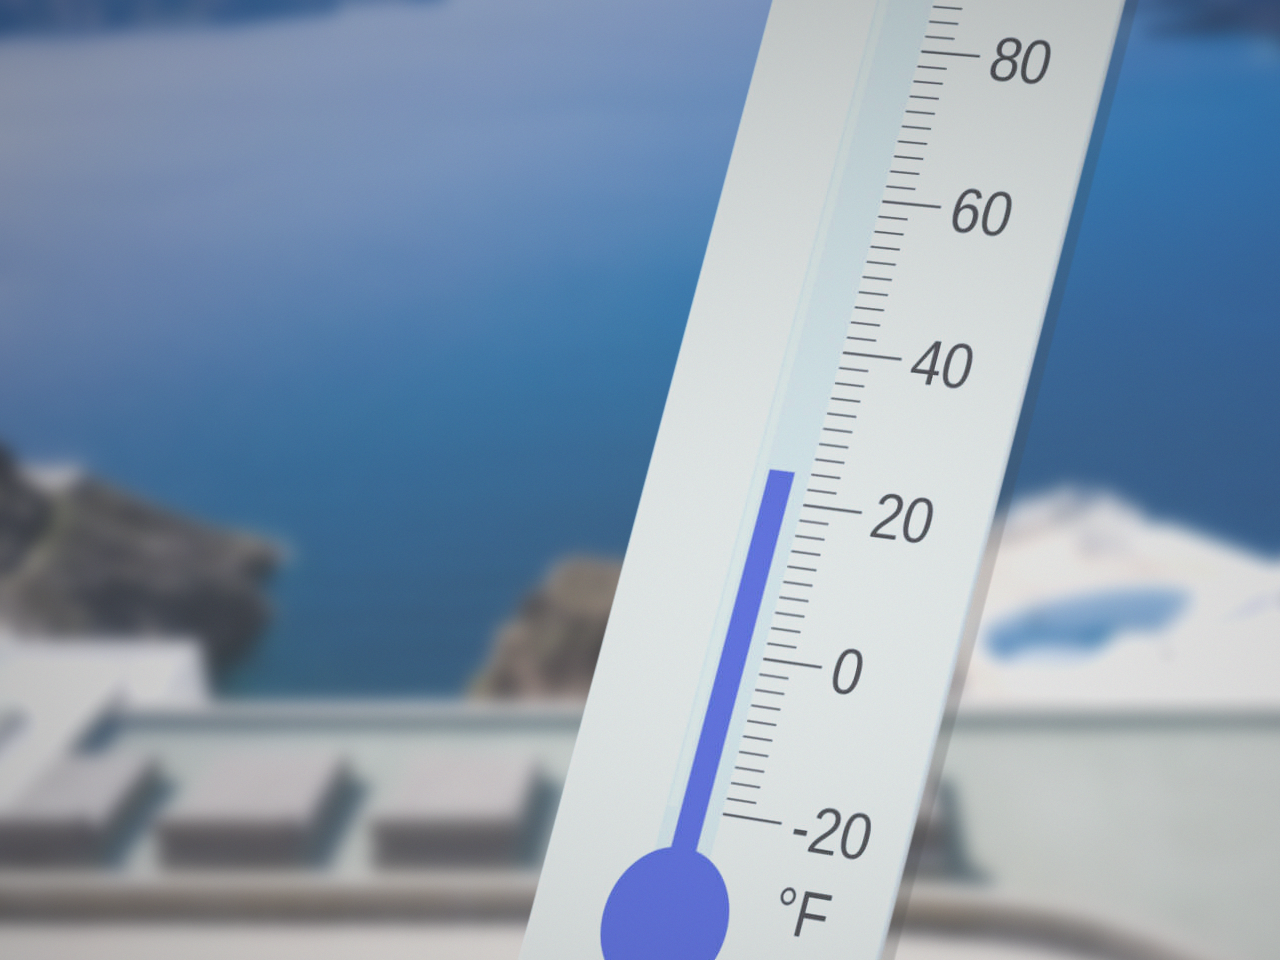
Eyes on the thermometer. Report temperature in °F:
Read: 24 °F
